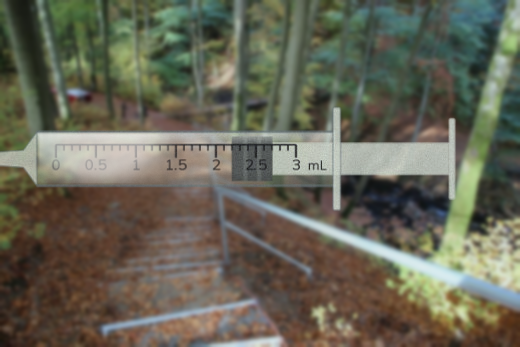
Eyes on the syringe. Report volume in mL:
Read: 2.2 mL
